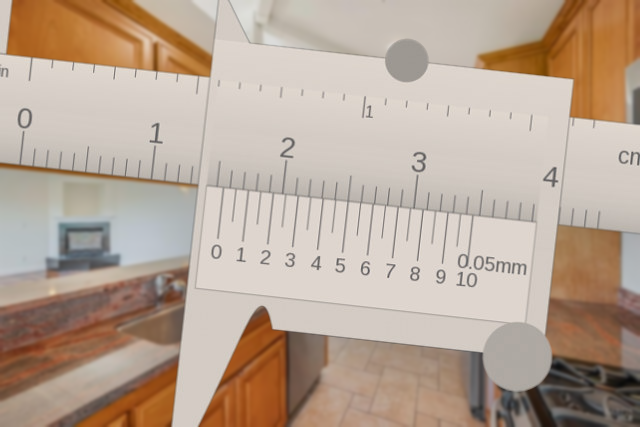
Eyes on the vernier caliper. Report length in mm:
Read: 15.5 mm
